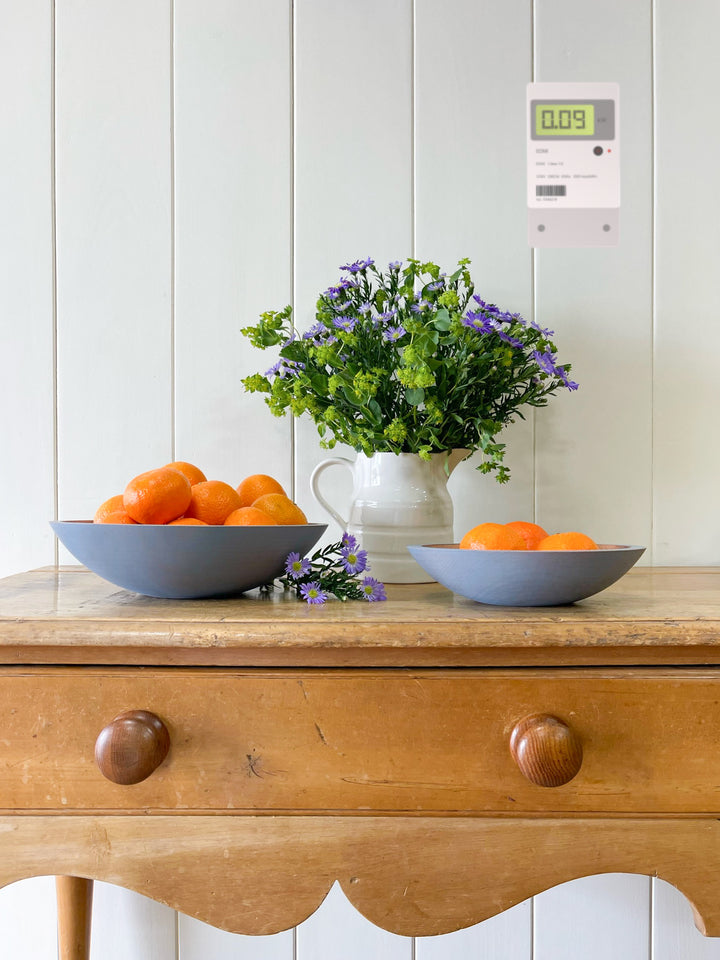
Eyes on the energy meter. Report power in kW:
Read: 0.09 kW
